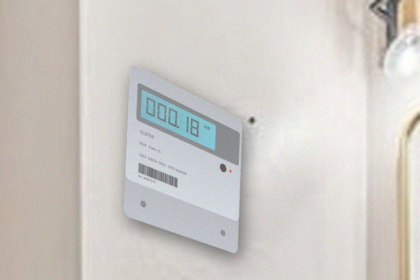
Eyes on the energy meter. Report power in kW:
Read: 0.18 kW
